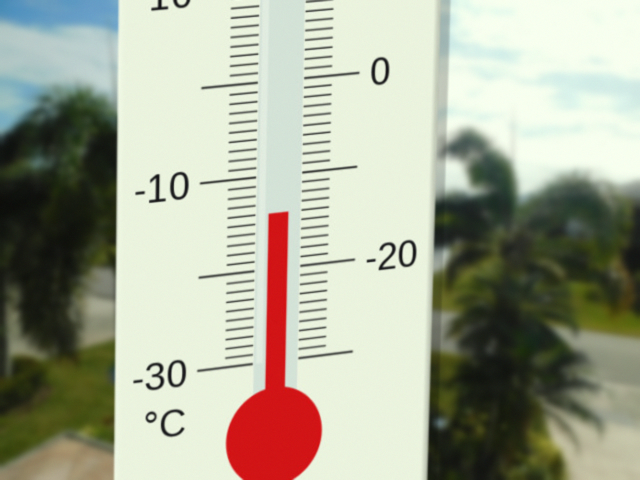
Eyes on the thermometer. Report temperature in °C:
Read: -14 °C
